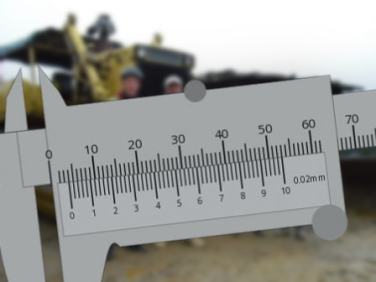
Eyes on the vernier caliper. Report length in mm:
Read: 4.0 mm
